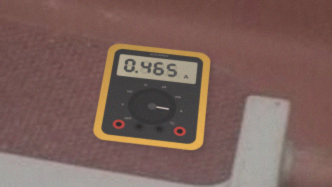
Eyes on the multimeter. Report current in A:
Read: 0.465 A
